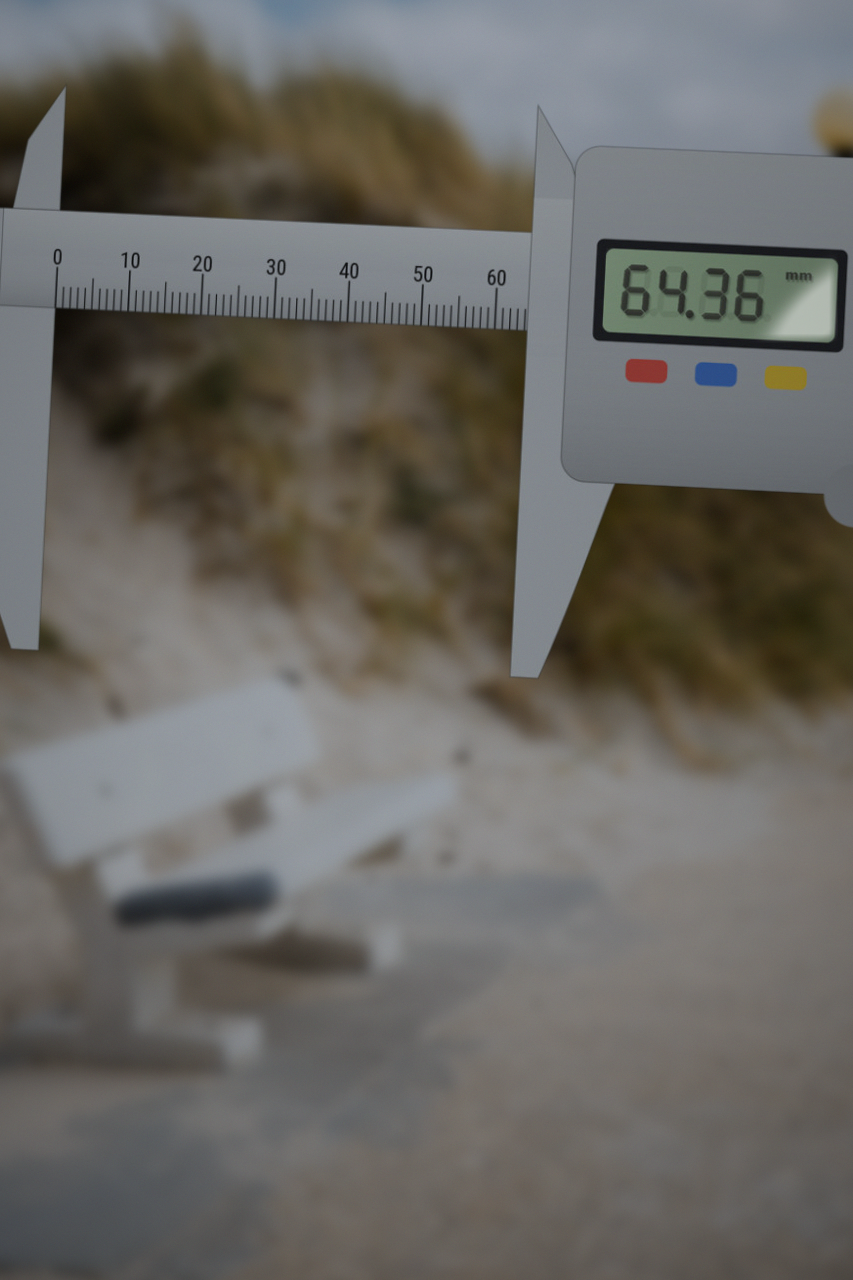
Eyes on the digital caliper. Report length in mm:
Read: 64.36 mm
